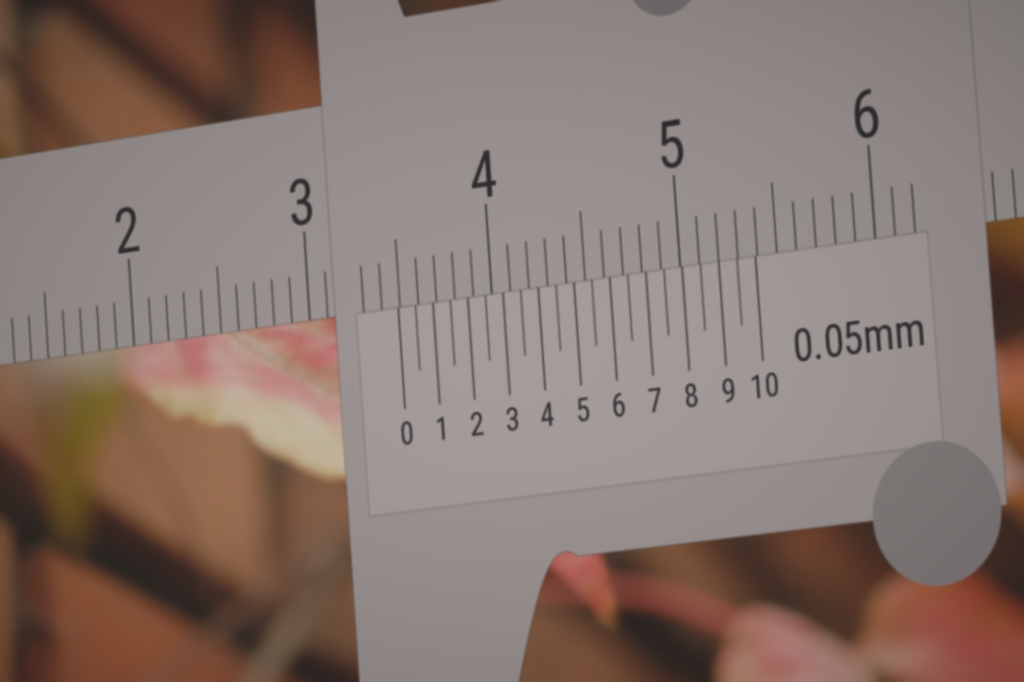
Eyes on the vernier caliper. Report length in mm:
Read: 34.9 mm
